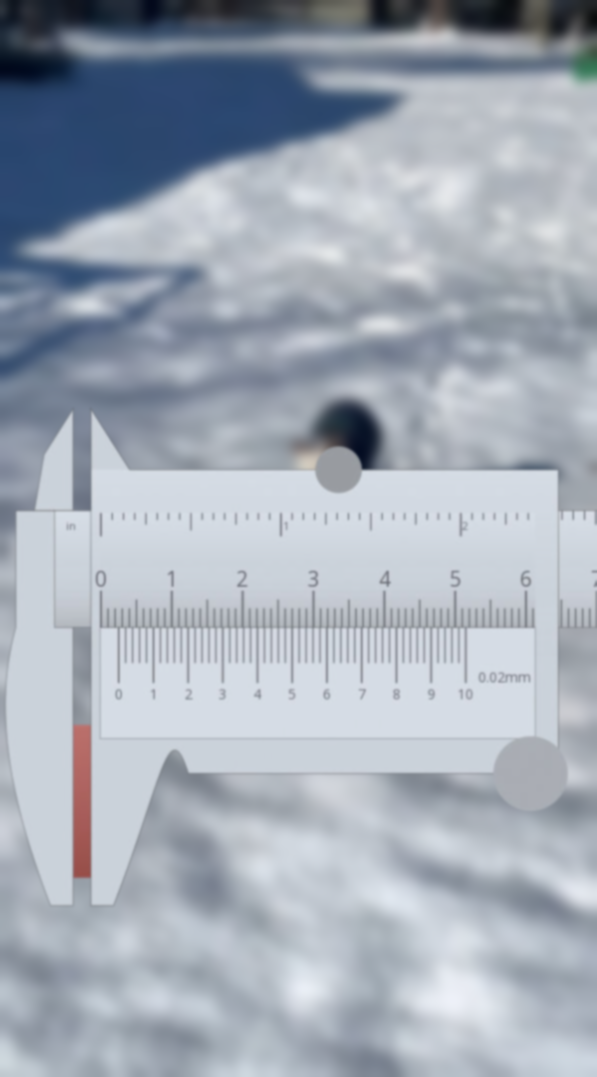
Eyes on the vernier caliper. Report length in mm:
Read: 2.5 mm
